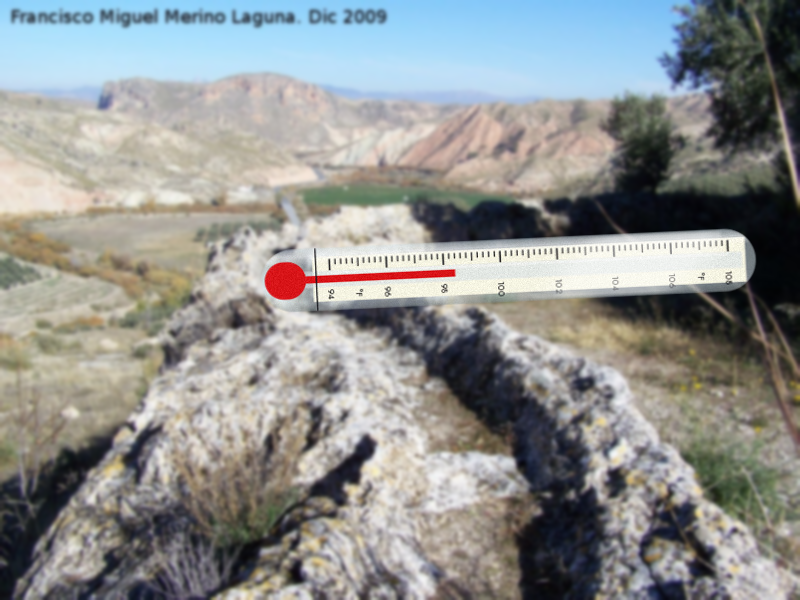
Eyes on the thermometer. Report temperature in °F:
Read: 98.4 °F
